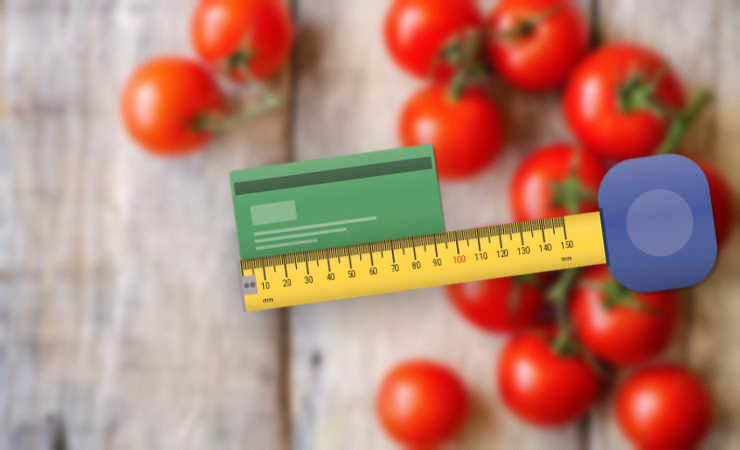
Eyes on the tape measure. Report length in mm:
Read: 95 mm
